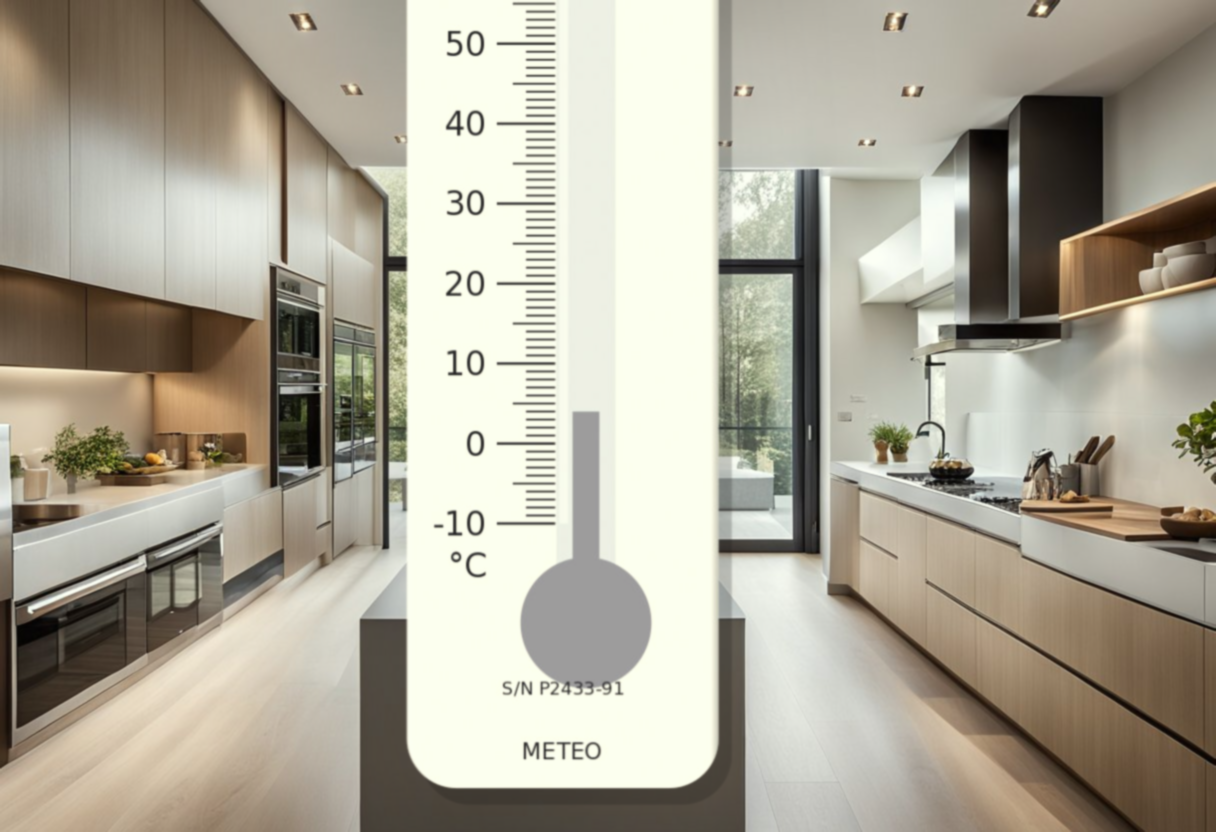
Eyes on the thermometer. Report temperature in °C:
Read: 4 °C
